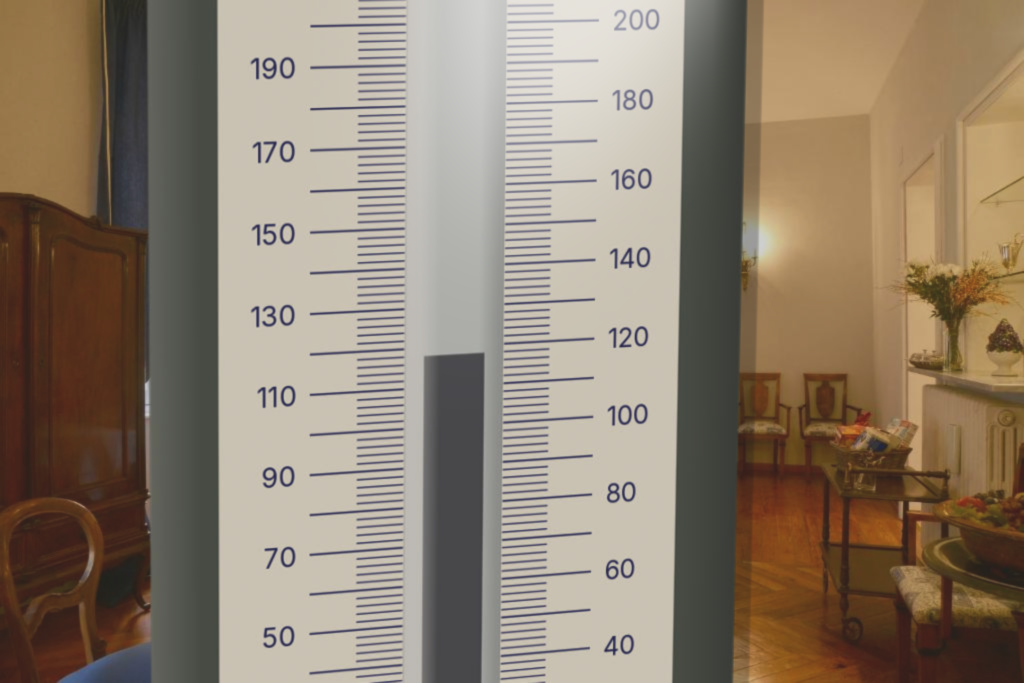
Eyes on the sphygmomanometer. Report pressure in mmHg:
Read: 118 mmHg
